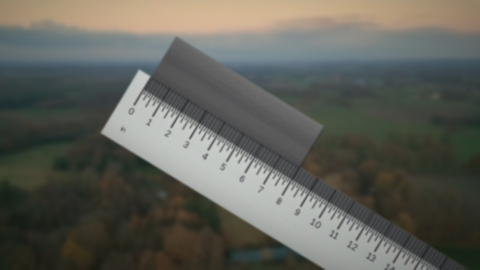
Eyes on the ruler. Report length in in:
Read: 8 in
